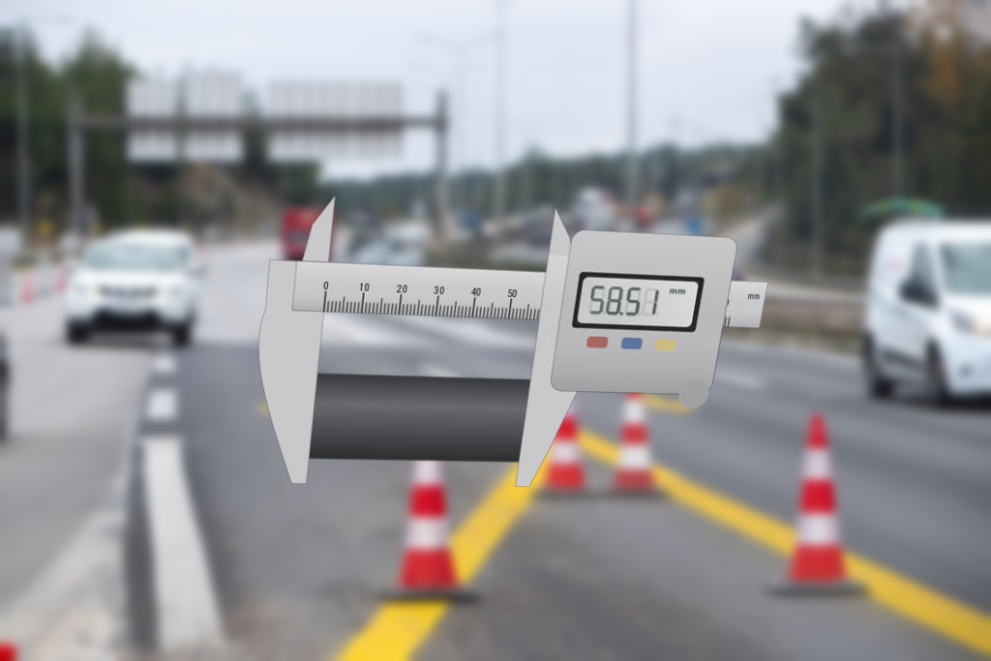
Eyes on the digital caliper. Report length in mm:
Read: 58.51 mm
